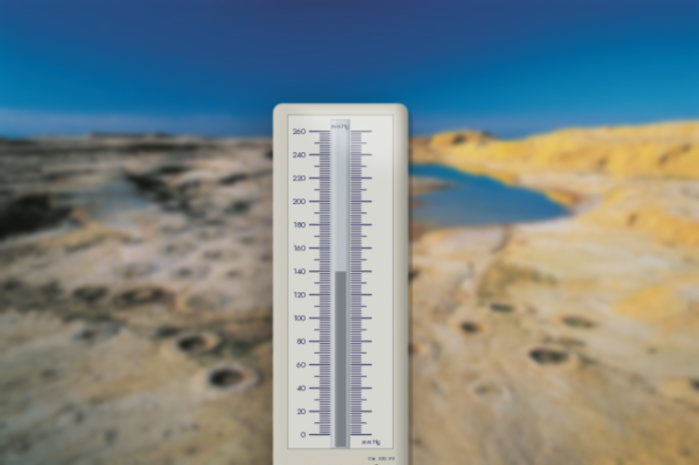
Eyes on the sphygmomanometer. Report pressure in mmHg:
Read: 140 mmHg
